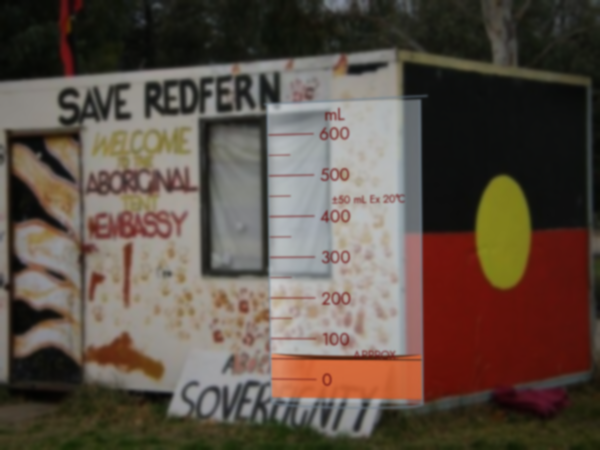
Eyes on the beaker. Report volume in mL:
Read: 50 mL
